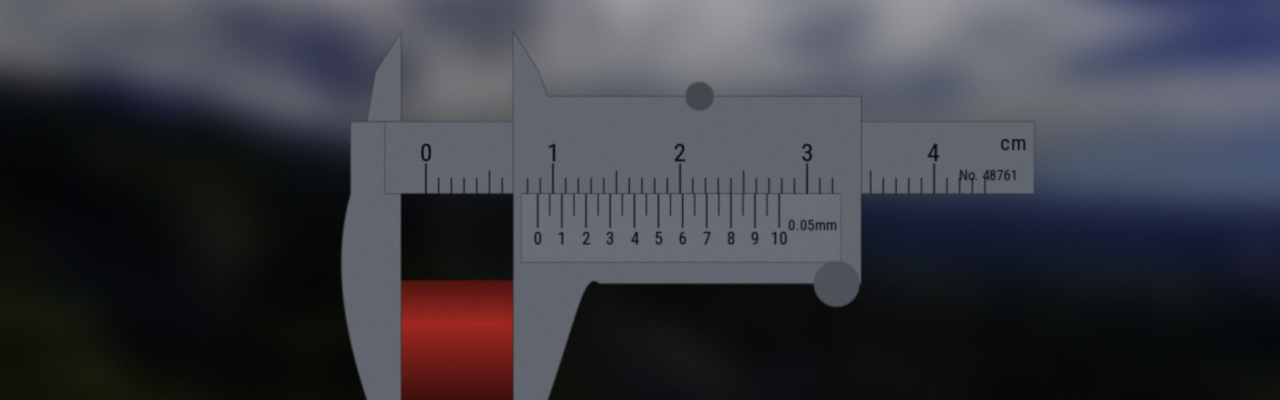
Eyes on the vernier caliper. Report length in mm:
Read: 8.8 mm
